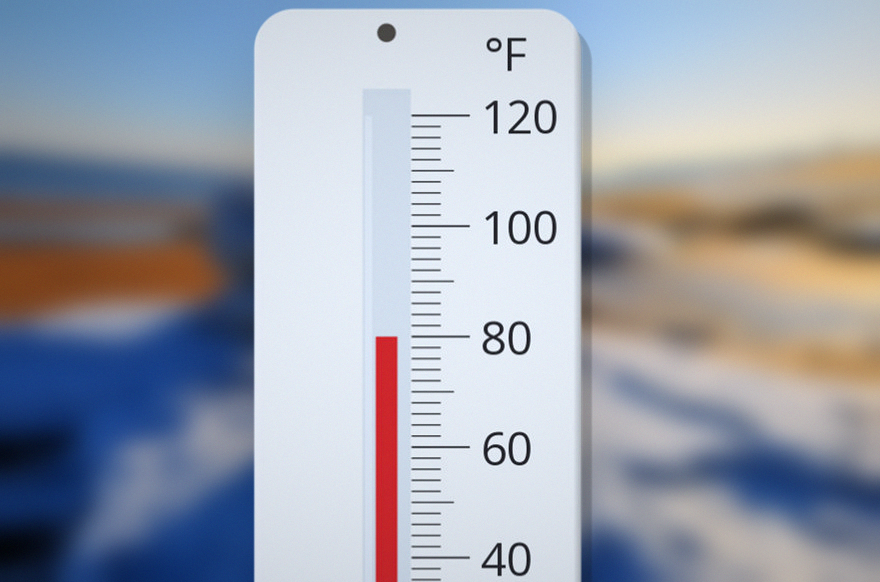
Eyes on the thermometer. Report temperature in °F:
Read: 80 °F
